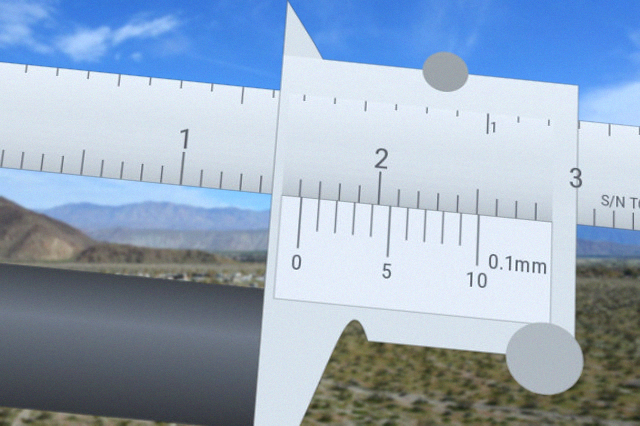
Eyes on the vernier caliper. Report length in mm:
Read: 16.1 mm
